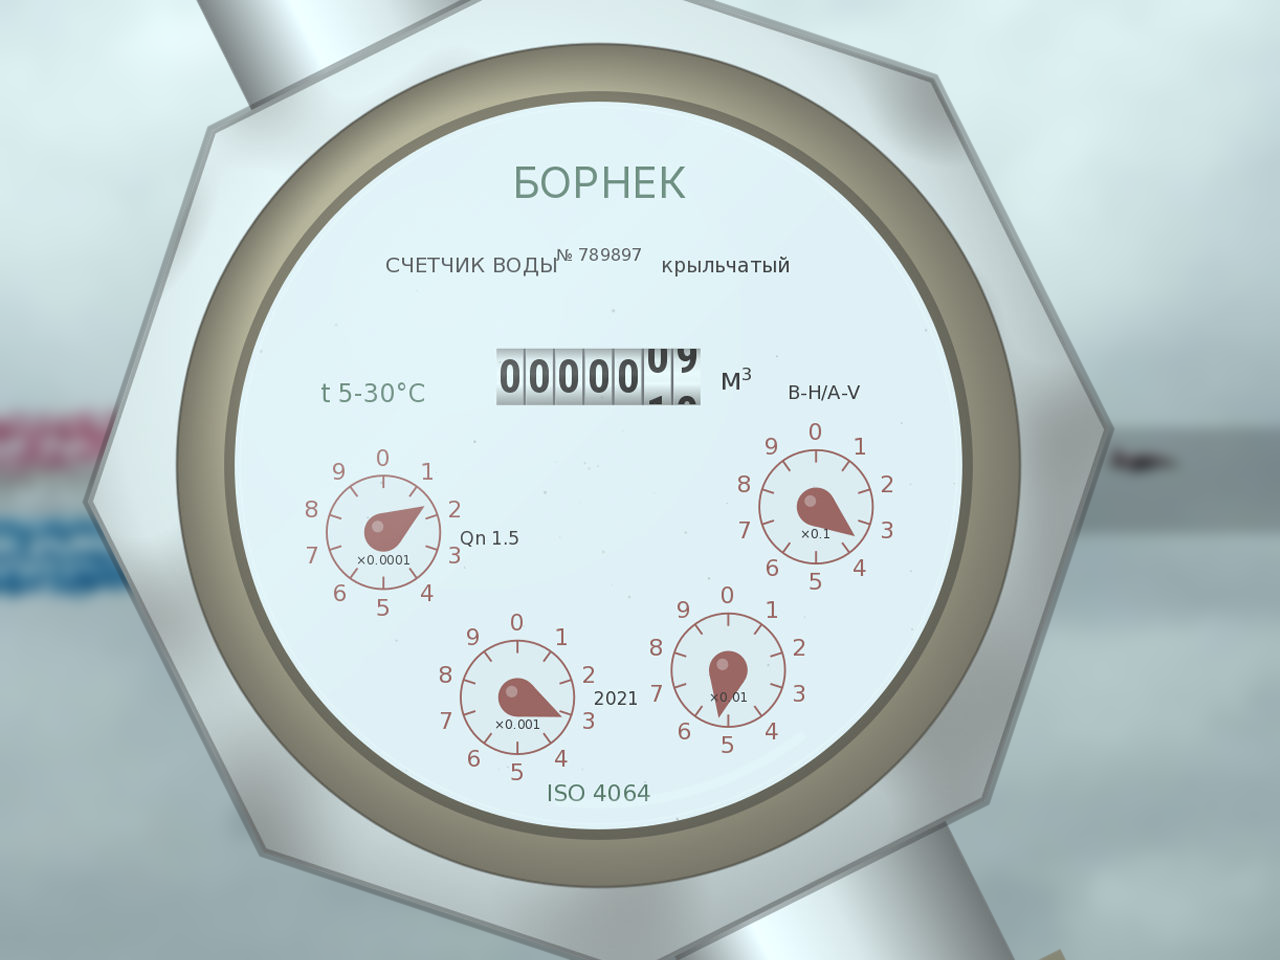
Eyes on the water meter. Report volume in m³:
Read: 9.3531 m³
